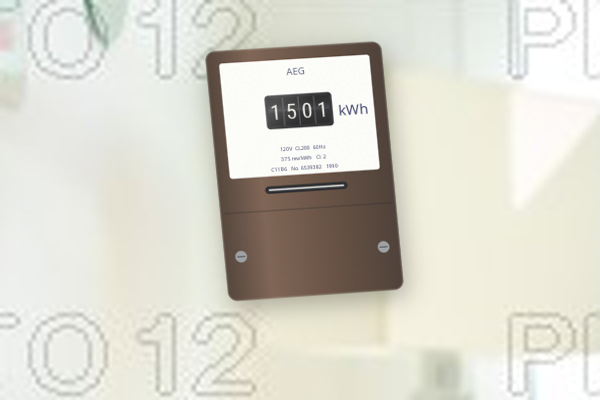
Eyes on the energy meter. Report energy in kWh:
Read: 1501 kWh
